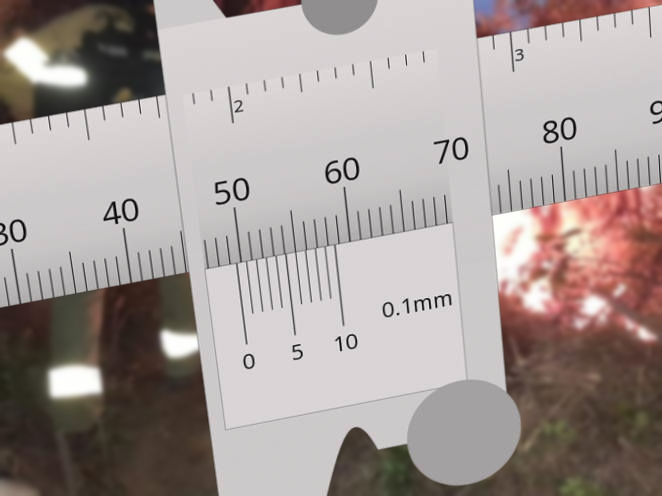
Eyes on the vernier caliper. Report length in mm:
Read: 49.6 mm
